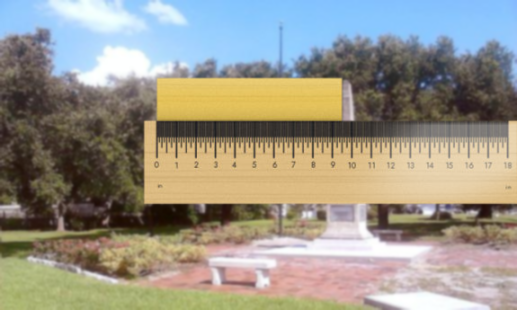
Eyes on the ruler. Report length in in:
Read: 9.5 in
